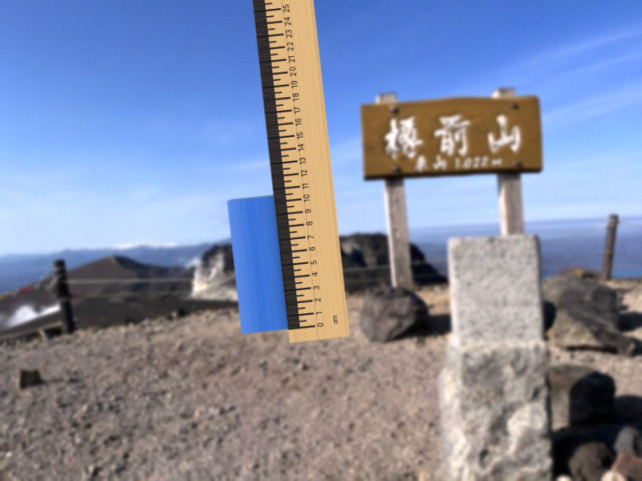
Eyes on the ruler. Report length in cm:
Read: 10.5 cm
